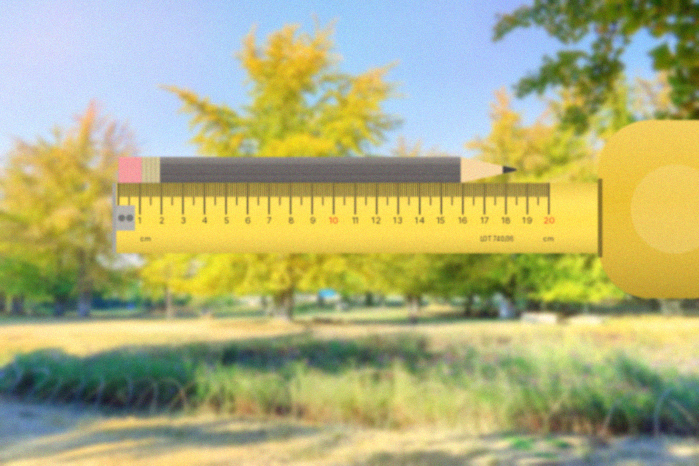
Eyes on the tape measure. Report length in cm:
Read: 18.5 cm
